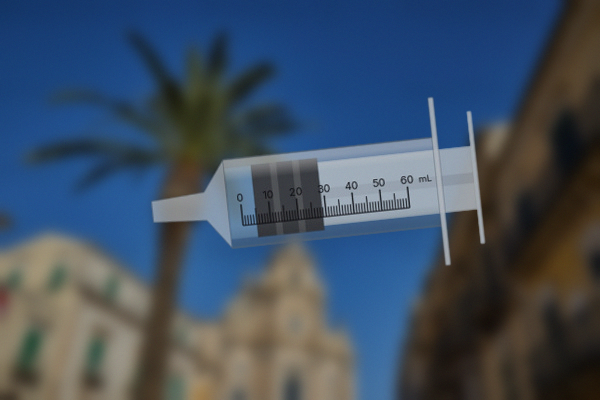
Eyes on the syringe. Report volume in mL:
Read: 5 mL
